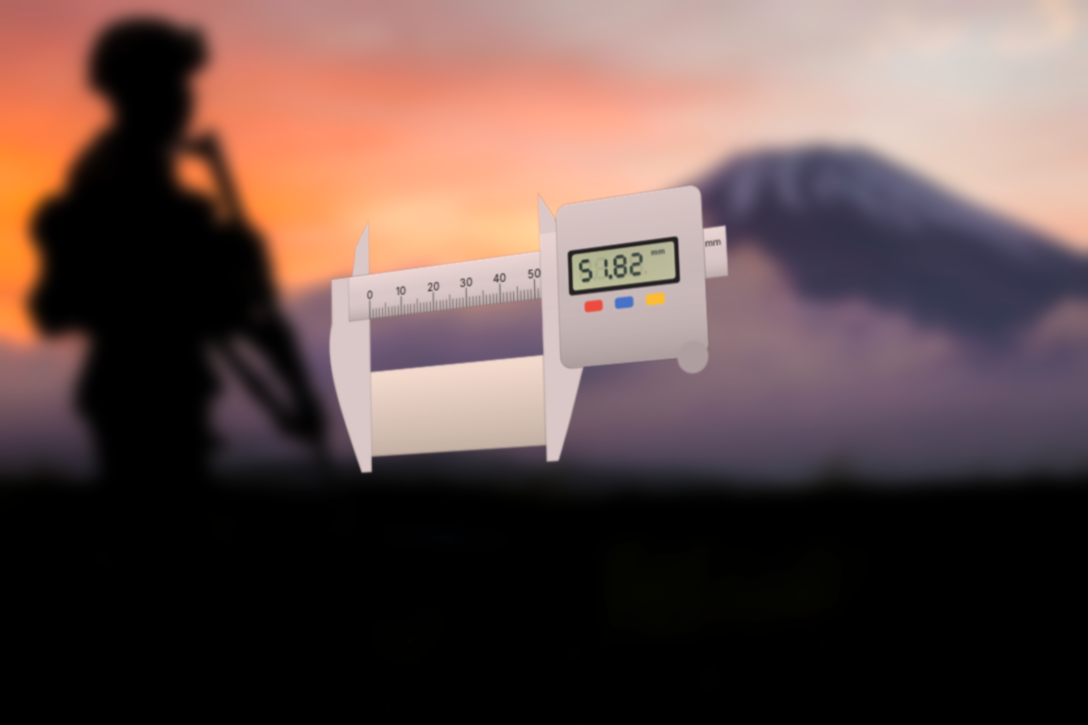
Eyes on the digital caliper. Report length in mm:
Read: 51.82 mm
